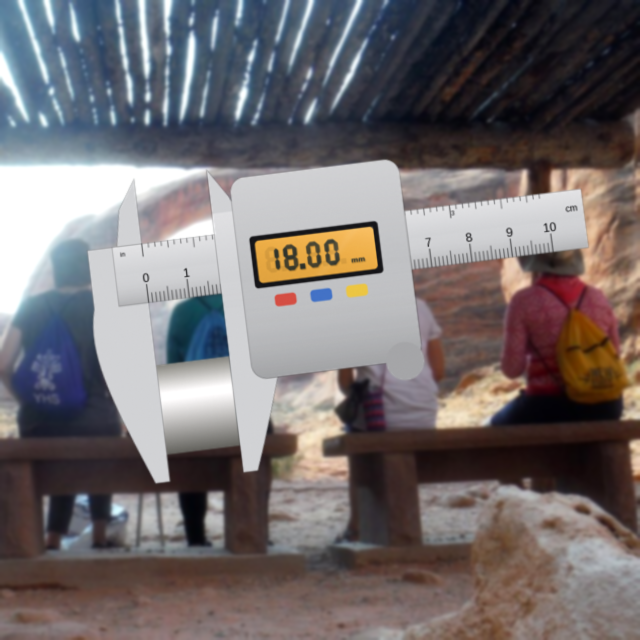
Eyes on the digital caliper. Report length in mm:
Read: 18.00 mm
